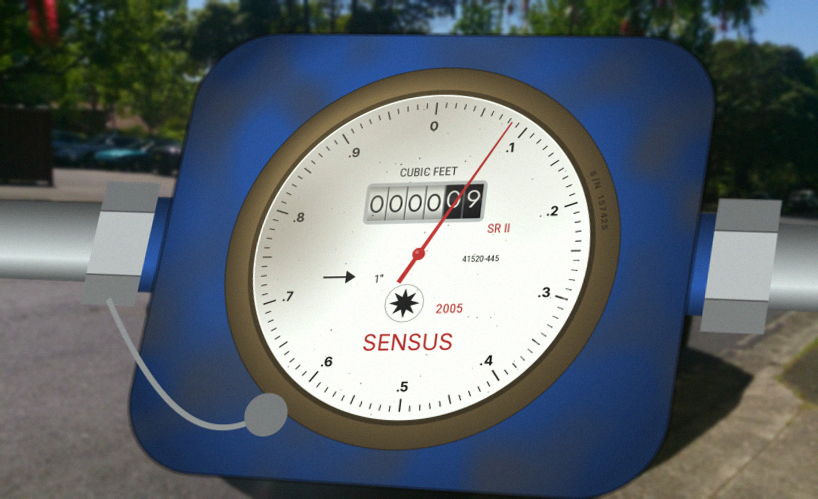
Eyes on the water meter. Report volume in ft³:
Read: 9.08 ft³
